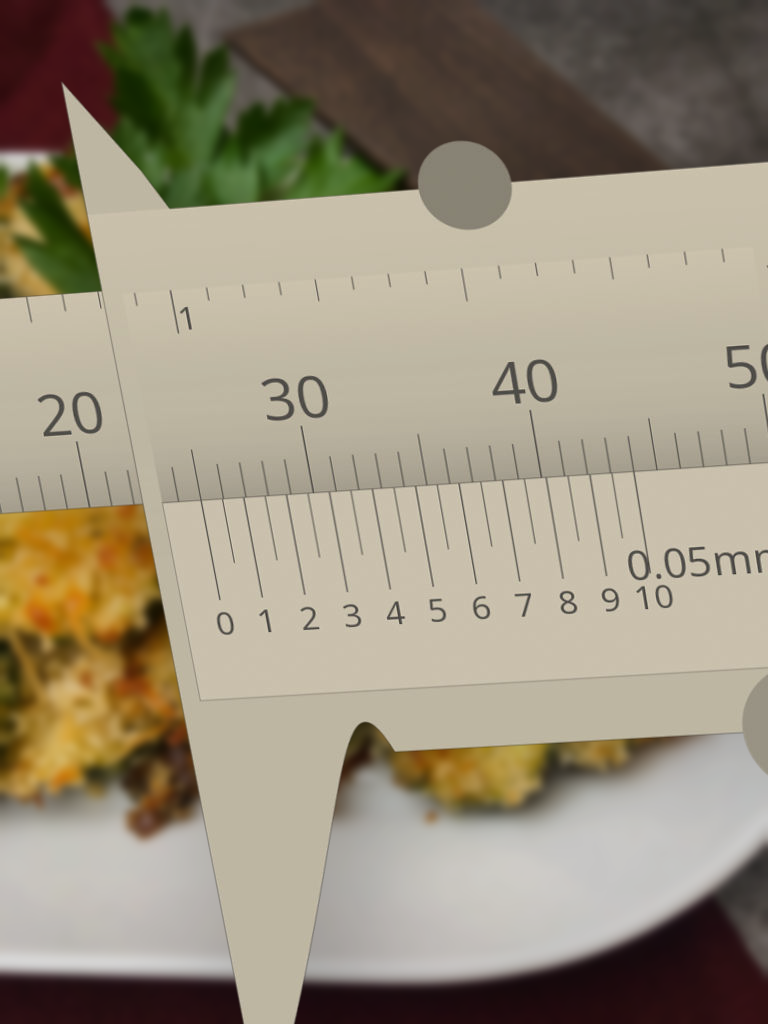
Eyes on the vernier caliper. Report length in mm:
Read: 25.0 mm
